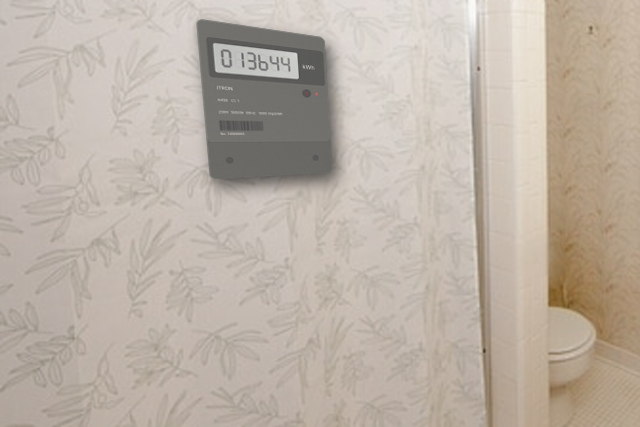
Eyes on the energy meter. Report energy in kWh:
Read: 13644 kWh
